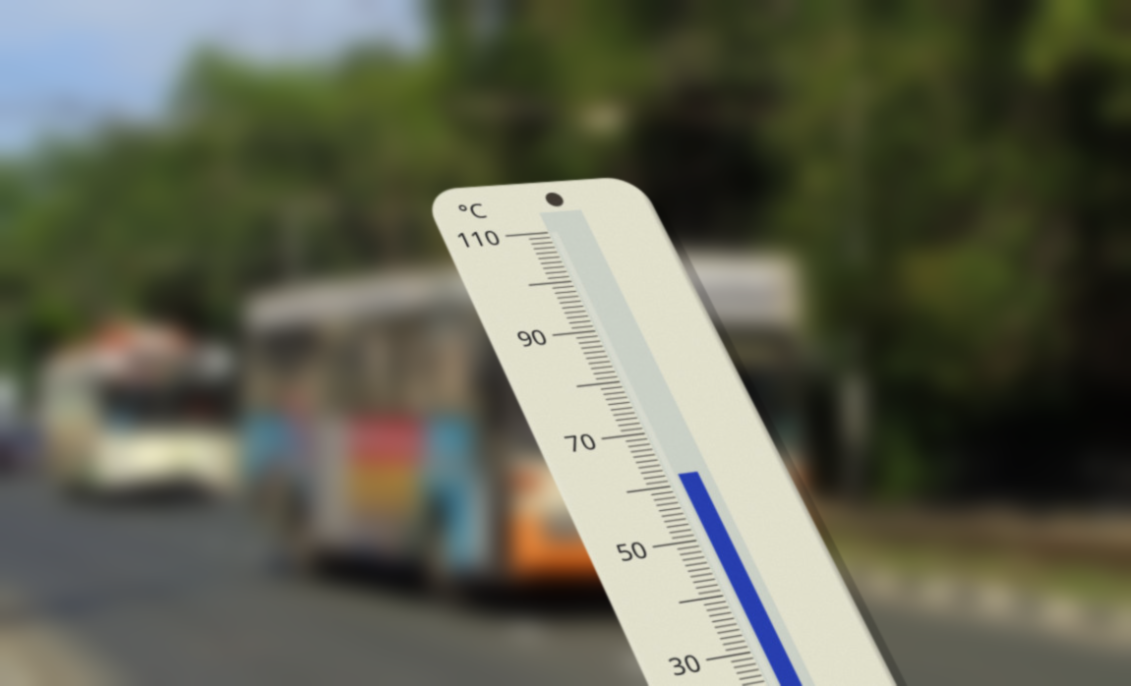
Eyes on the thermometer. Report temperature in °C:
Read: 62 °C
